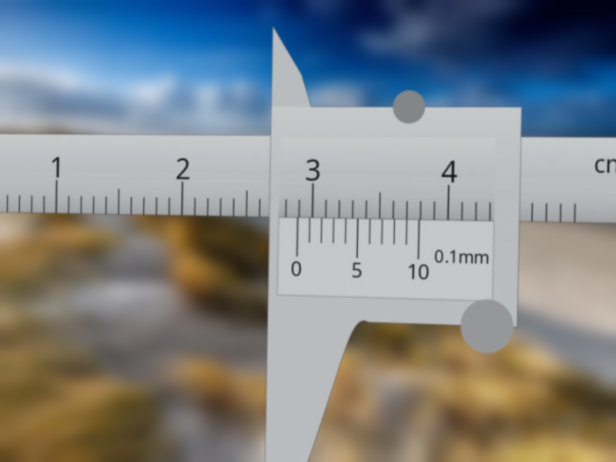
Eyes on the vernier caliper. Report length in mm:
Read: 28.9 mm
